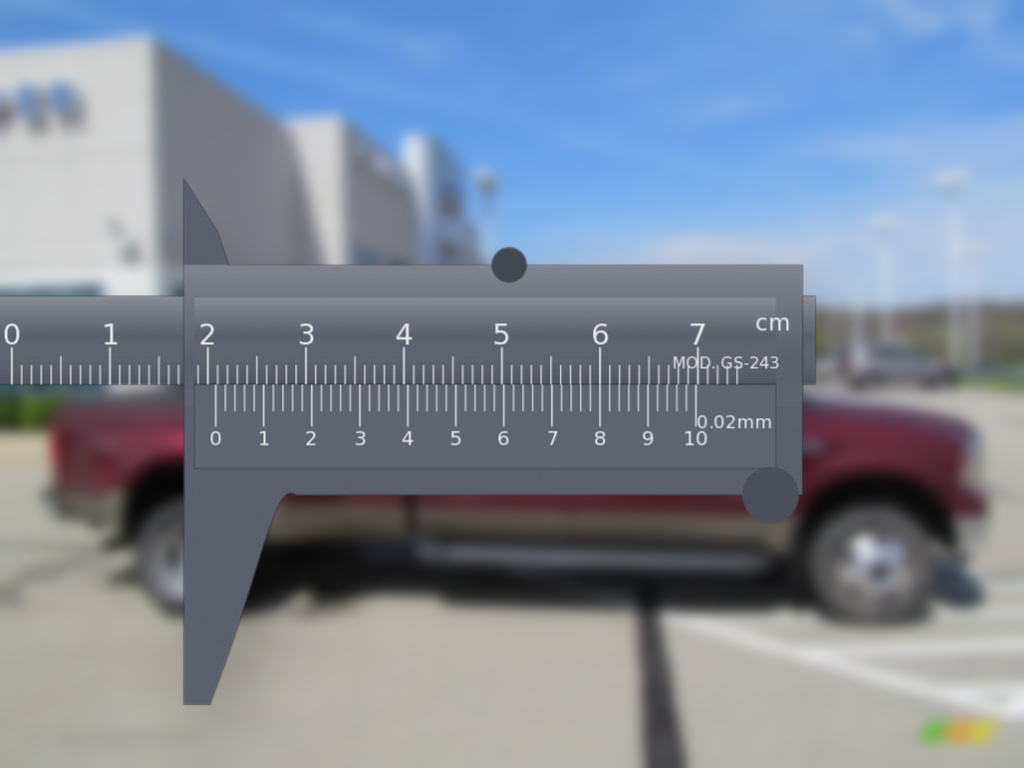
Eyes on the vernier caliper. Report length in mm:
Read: 20.8 mm
